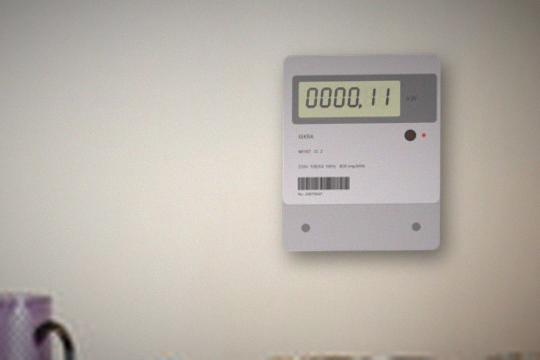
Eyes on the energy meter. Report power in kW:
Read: 0.11 kW
